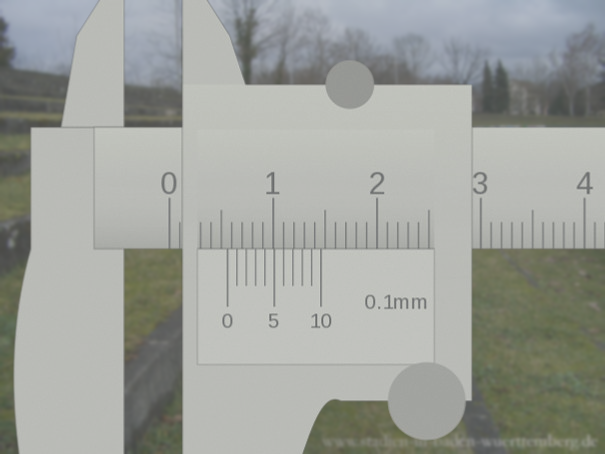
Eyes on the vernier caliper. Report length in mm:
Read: 5.6 mm
